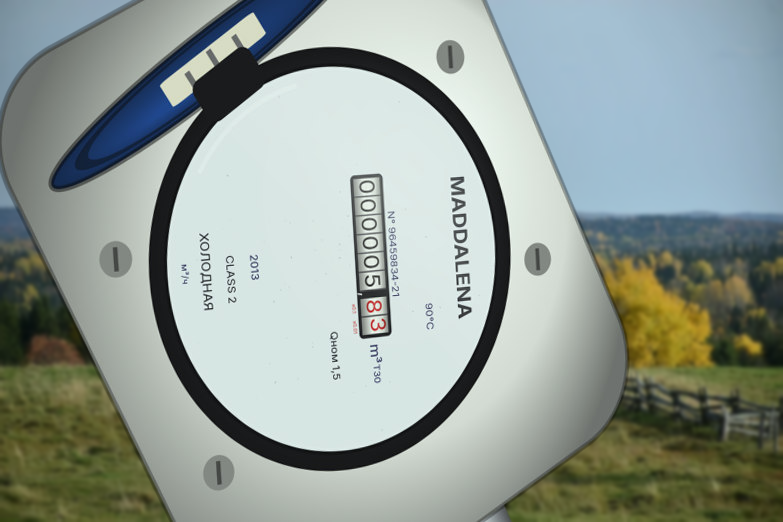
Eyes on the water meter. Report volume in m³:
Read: 5.83 m³
